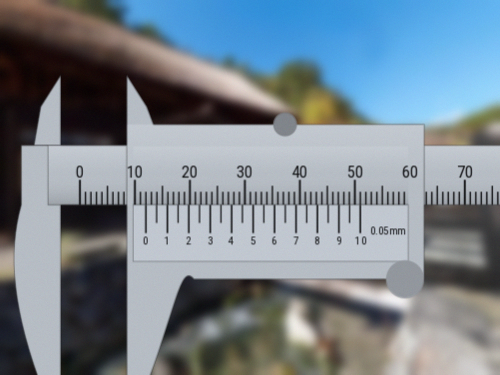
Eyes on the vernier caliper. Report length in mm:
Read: 12.0 mm
